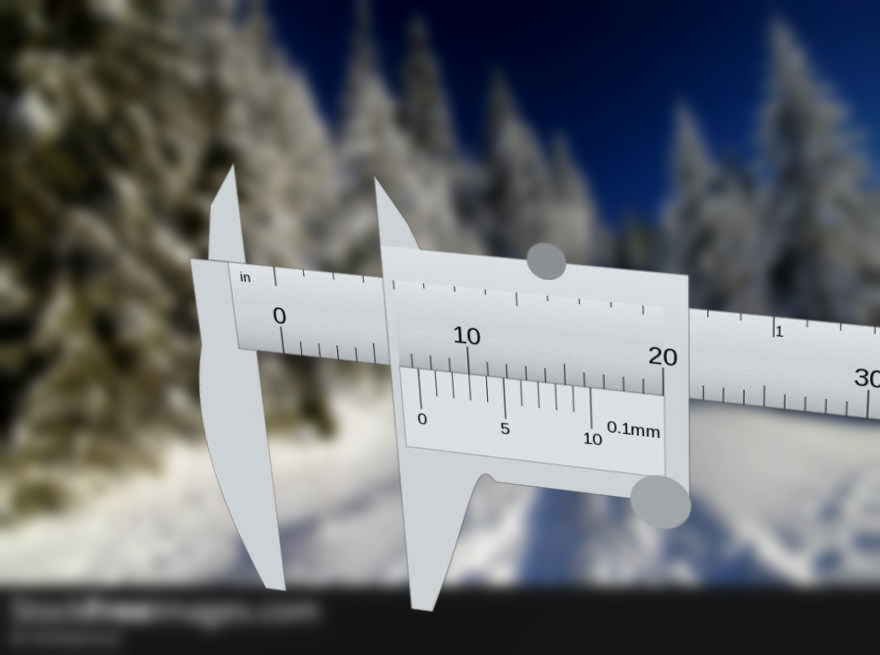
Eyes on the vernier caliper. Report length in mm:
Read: 7.3 mm
